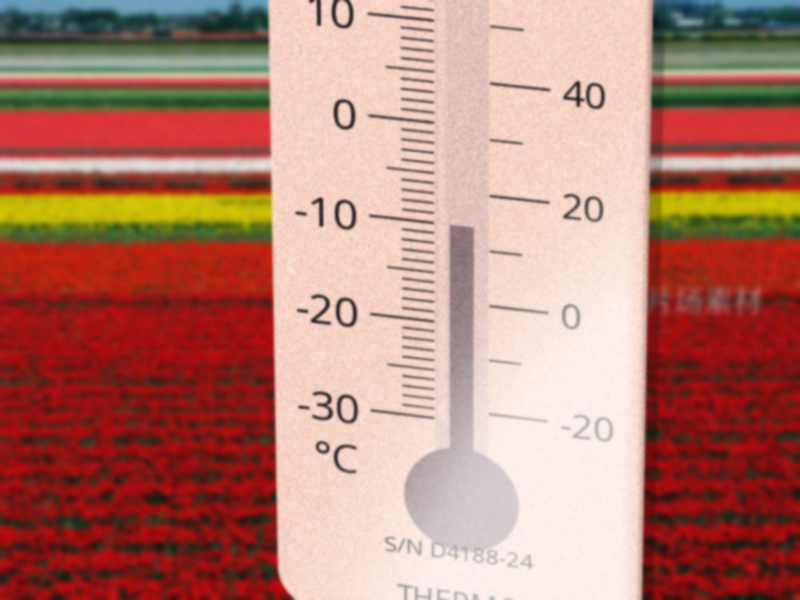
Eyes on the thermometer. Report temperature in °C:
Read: -10 °C
